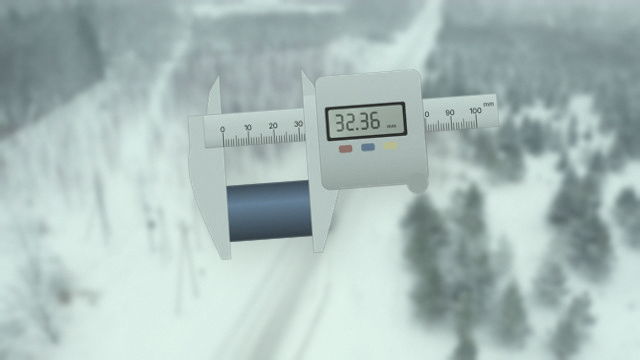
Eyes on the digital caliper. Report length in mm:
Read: 32.36 mm
